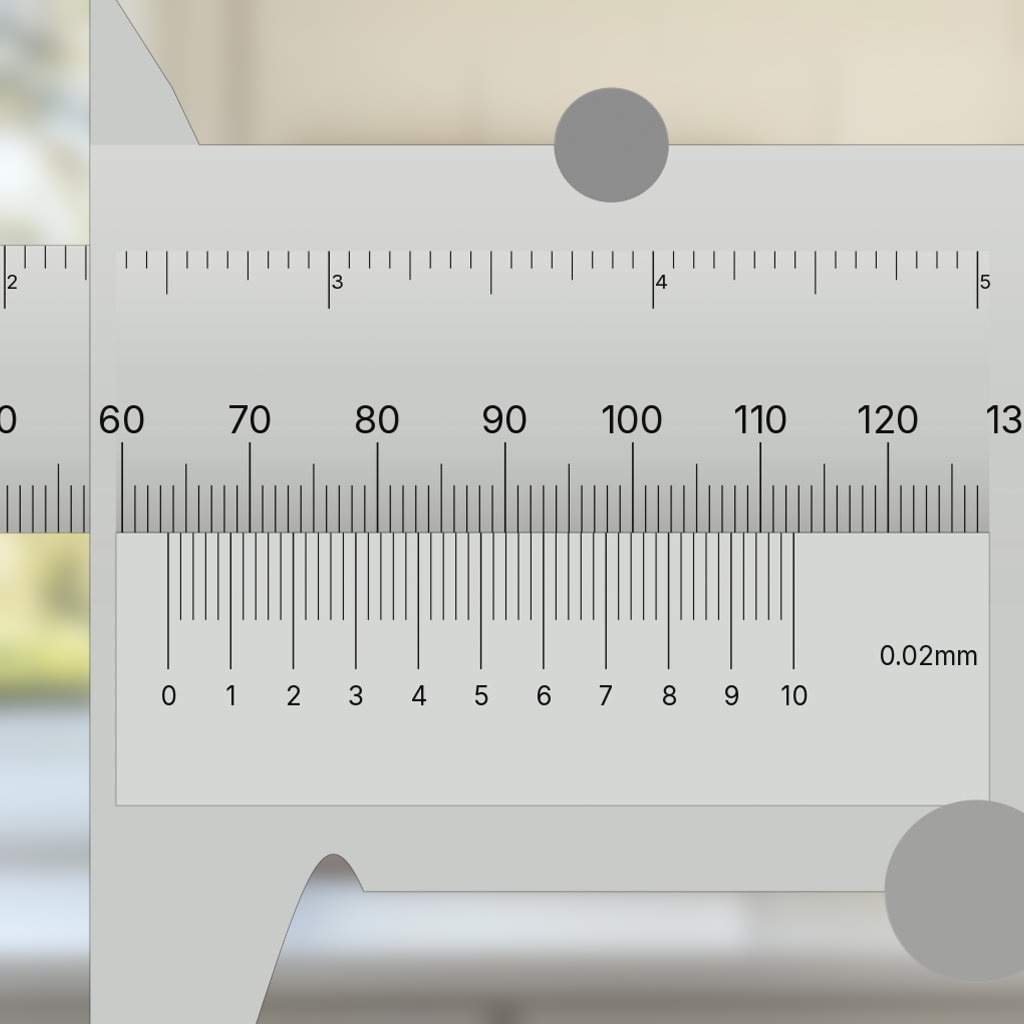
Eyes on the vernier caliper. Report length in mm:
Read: 63.6 mm
